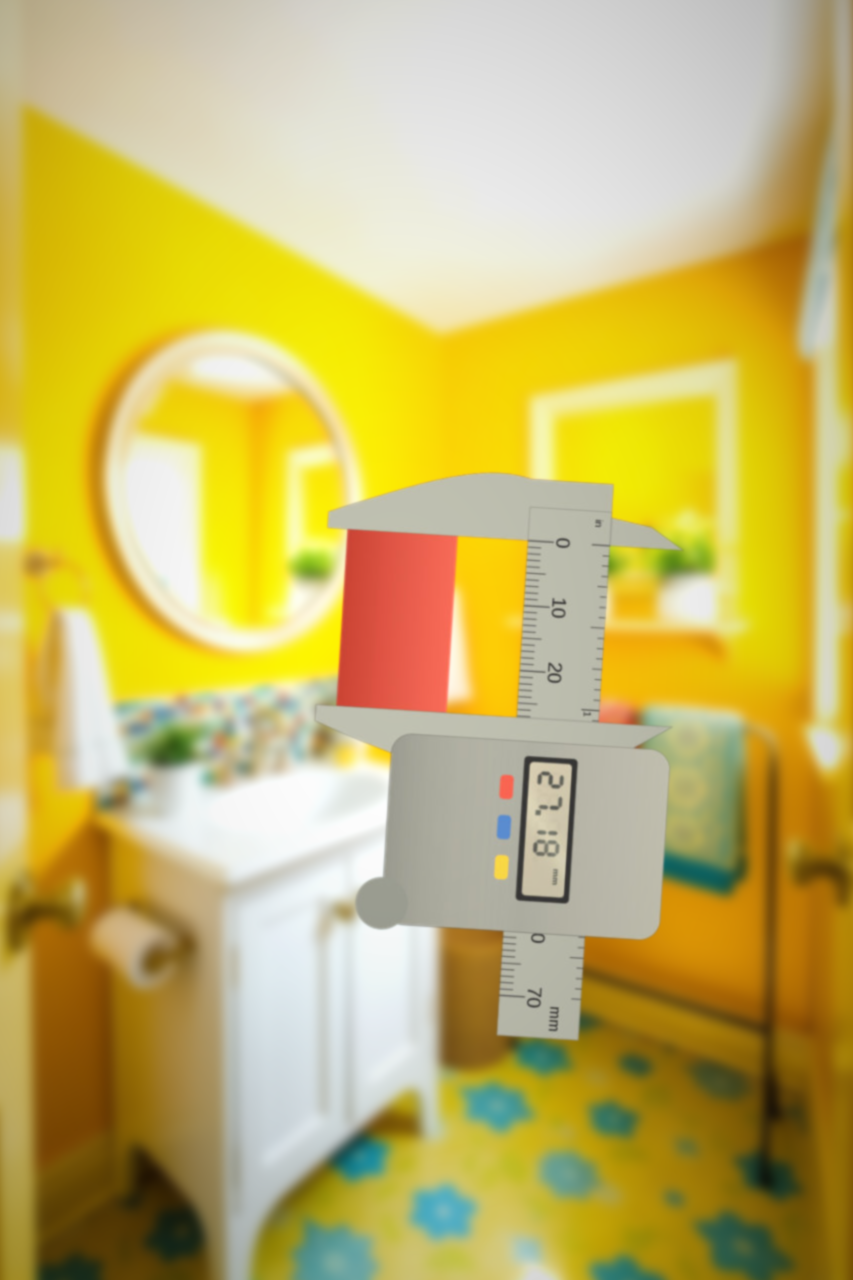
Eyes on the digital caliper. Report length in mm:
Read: 27.18 mm
